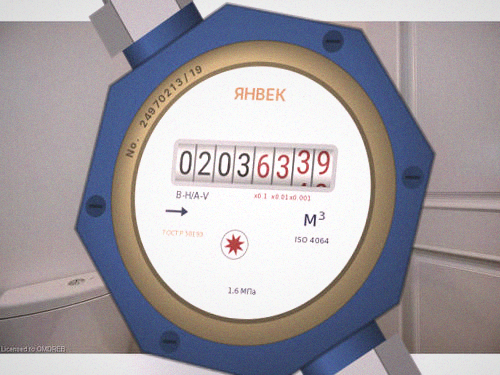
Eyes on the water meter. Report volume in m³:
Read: 203.6339 m³
